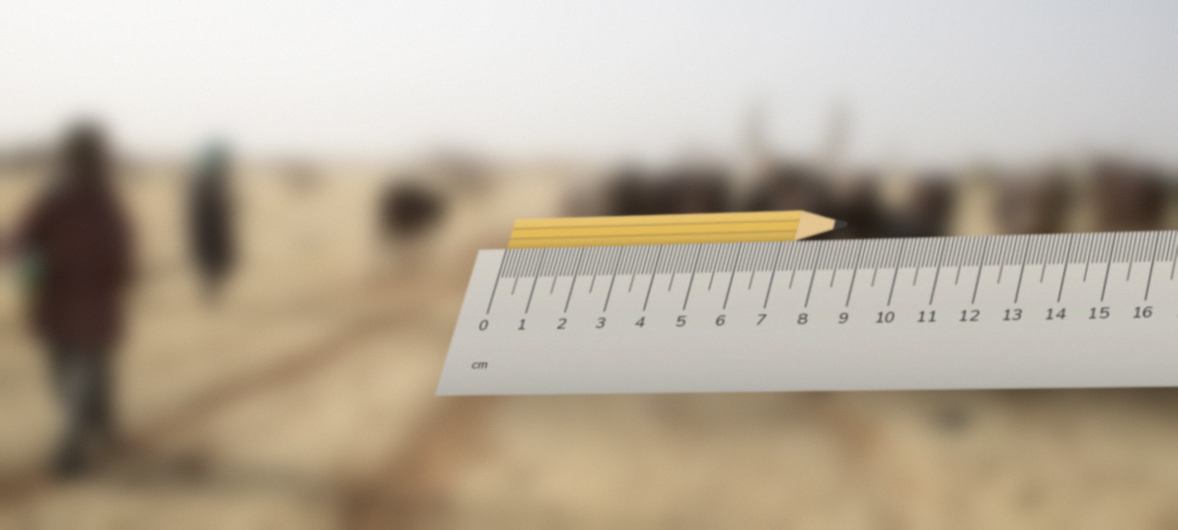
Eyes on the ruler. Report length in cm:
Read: 8.5 cm
